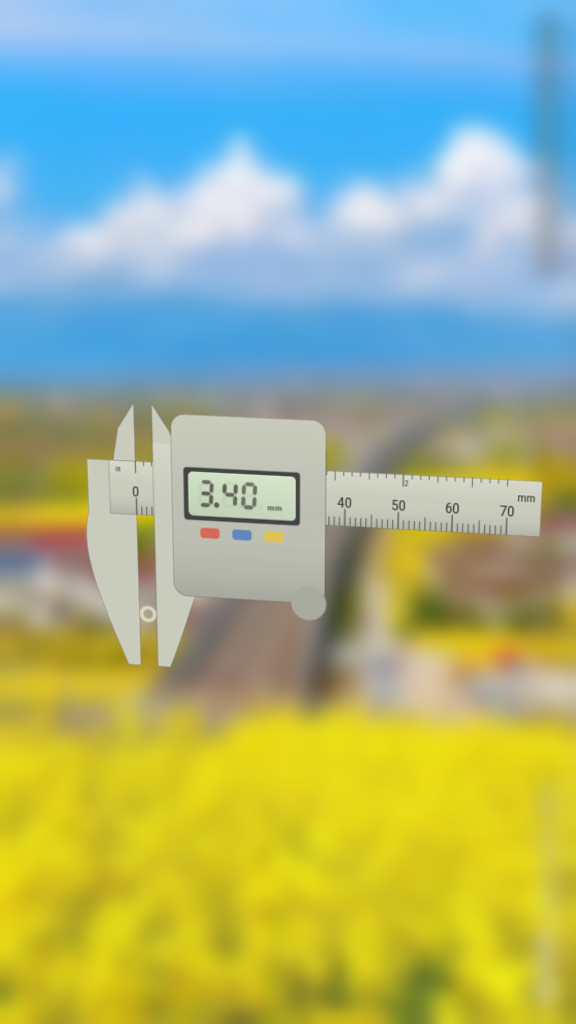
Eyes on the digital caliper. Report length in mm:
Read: 3.40 mm
